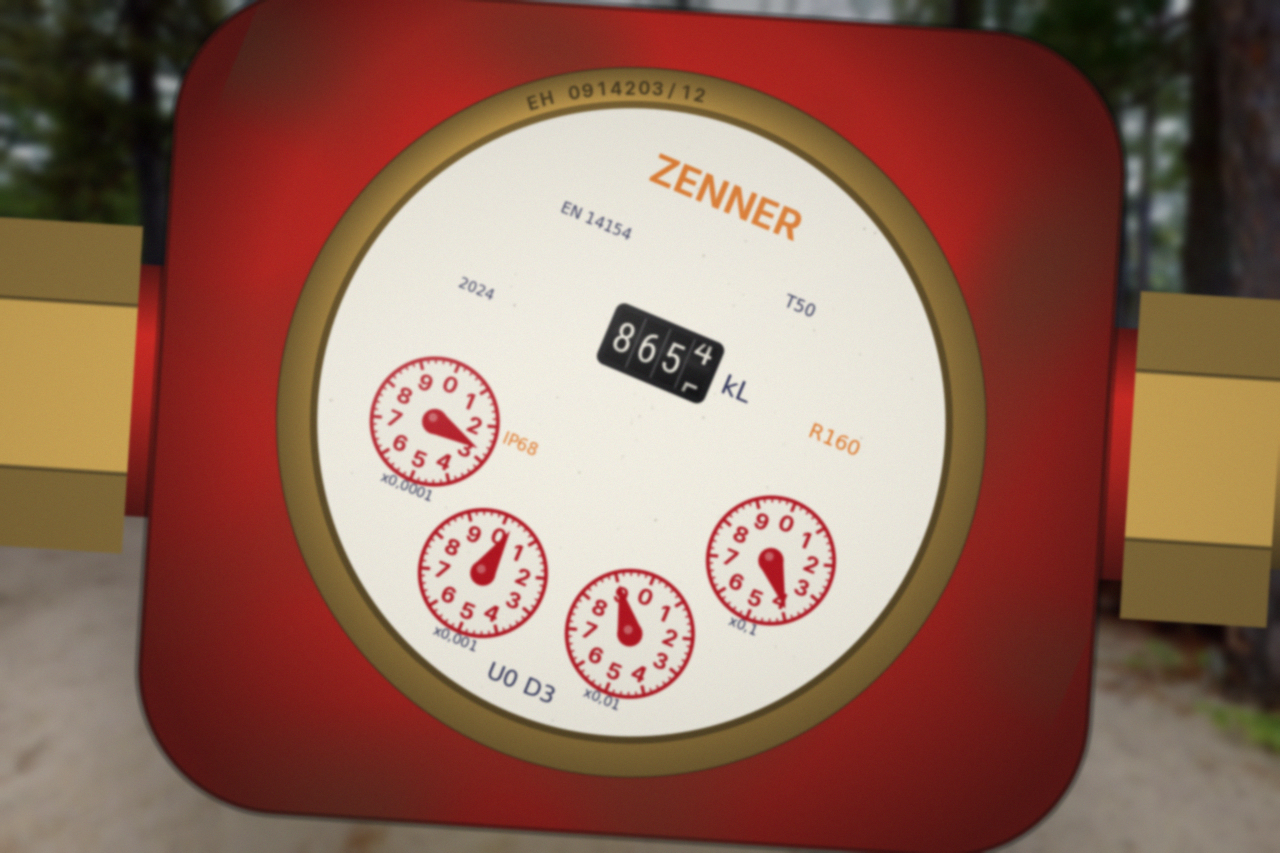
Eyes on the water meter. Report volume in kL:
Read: 8654.3902 kL
